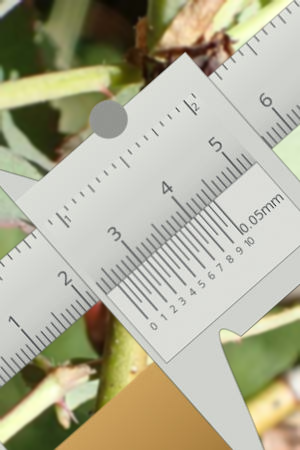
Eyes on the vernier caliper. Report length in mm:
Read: 25.2 mm
